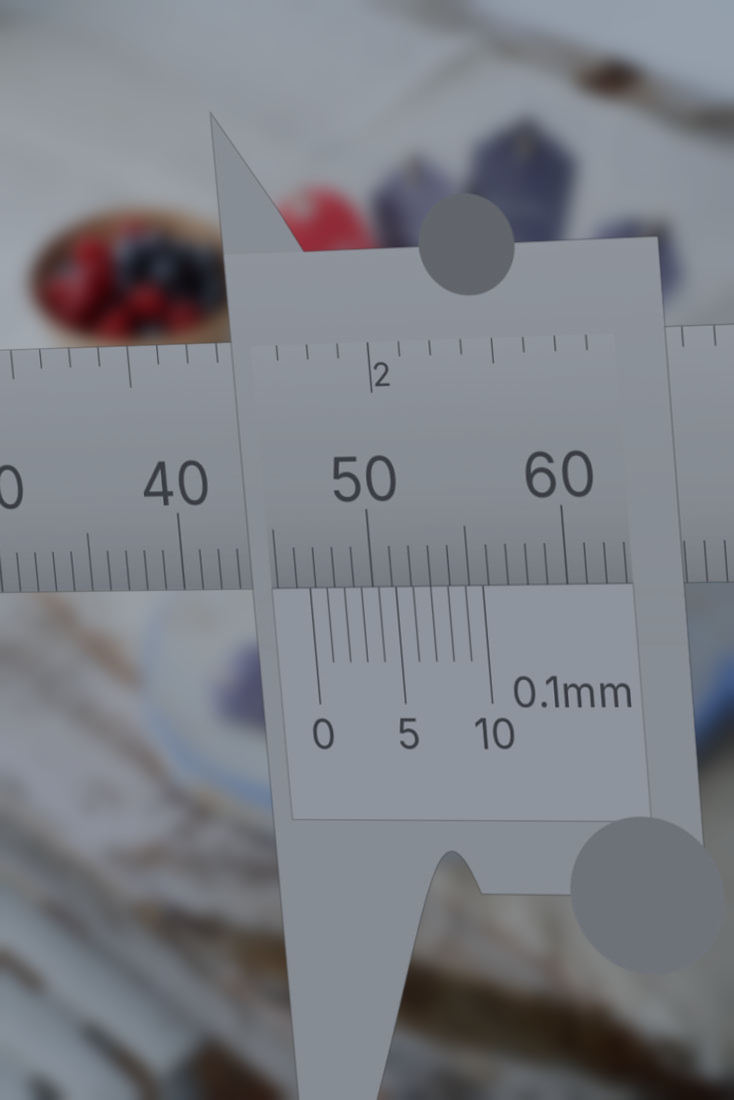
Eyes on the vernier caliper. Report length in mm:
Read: 46.7 mm
